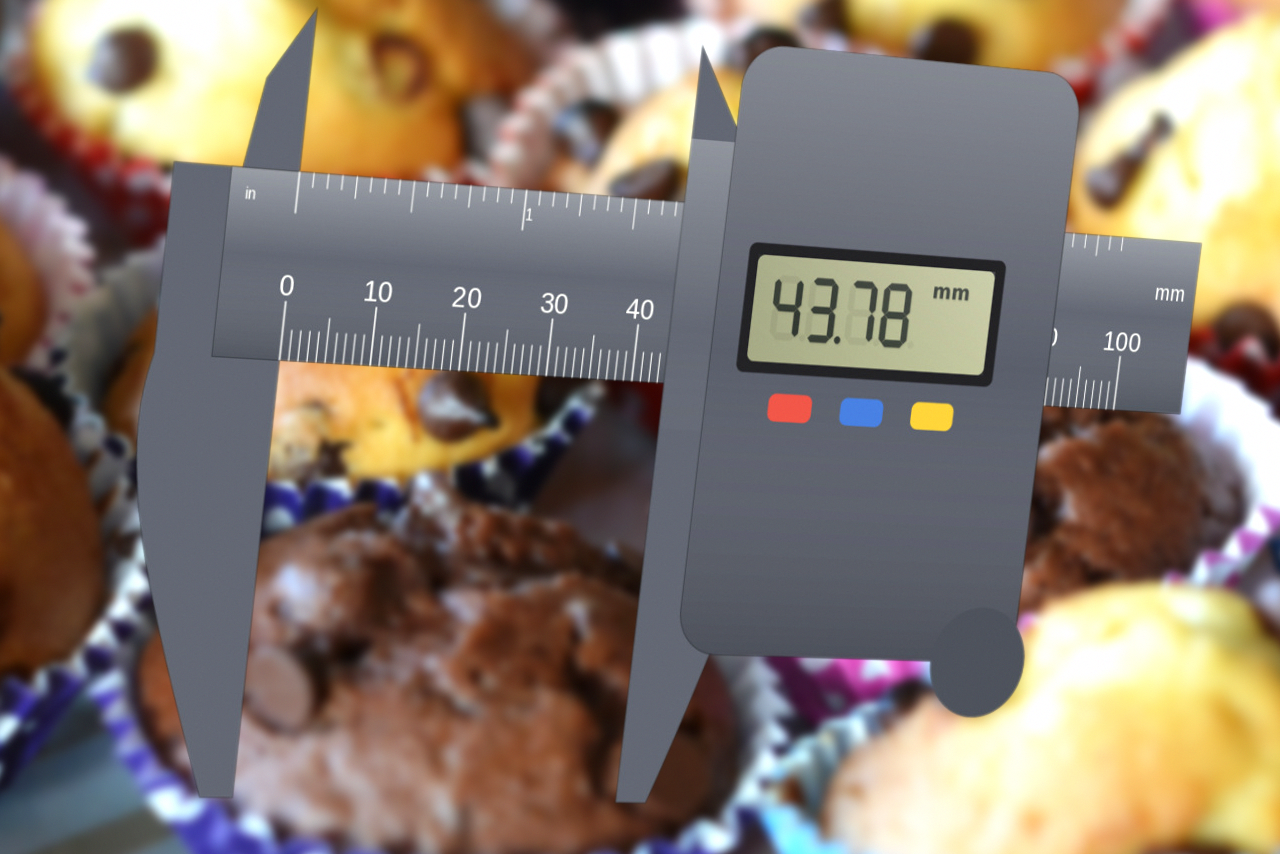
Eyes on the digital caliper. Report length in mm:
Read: 43.78 mm
